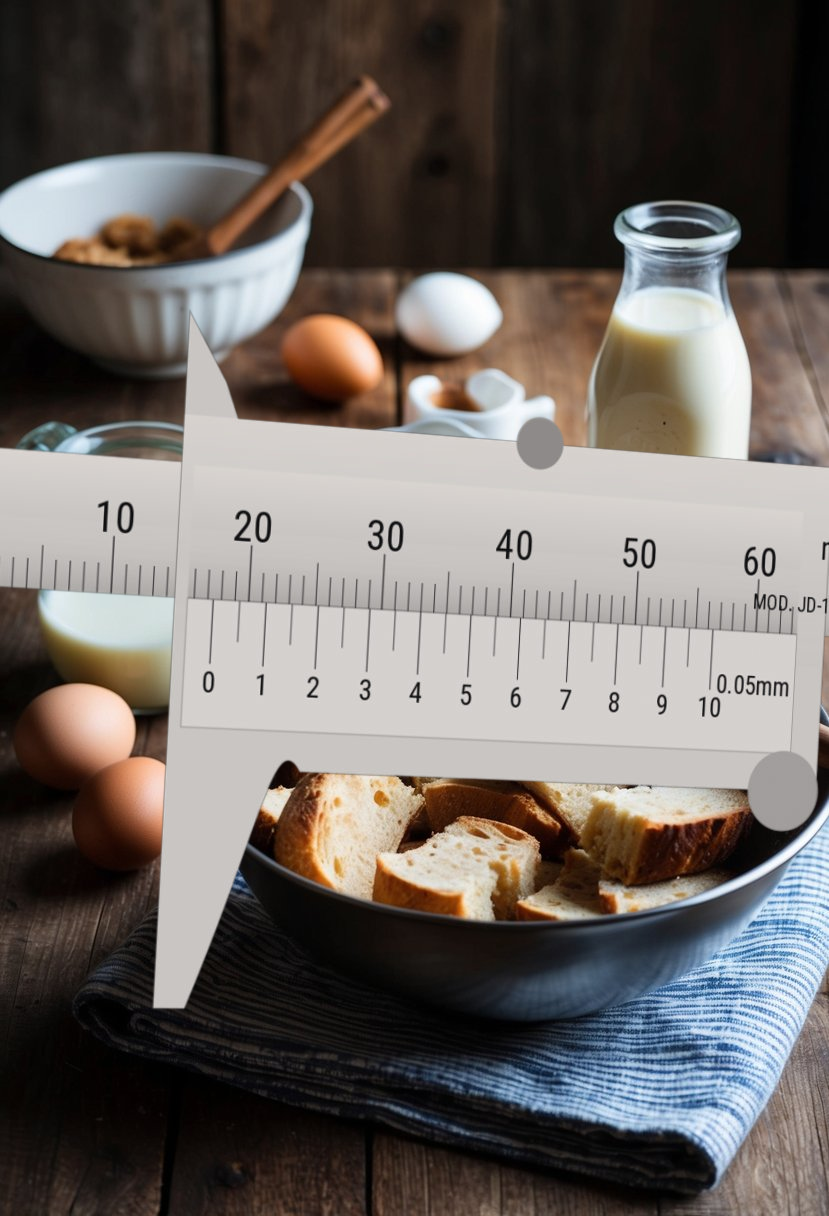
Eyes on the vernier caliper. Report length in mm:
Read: 17.4 mm
